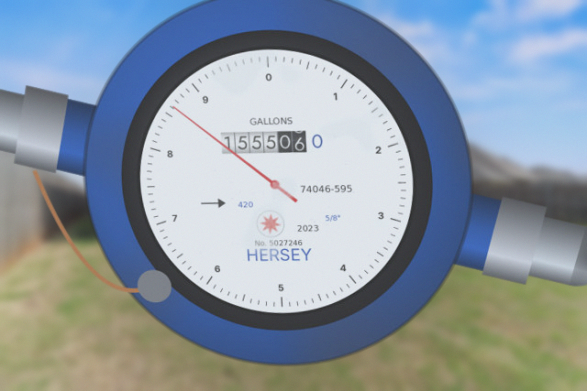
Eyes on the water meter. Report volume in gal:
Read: 1555058.6 gal
